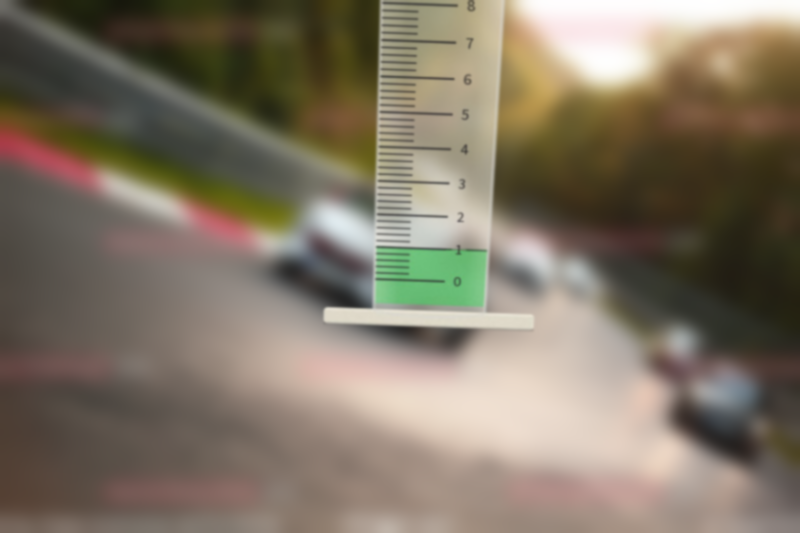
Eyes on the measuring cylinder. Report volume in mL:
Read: 1 mL
